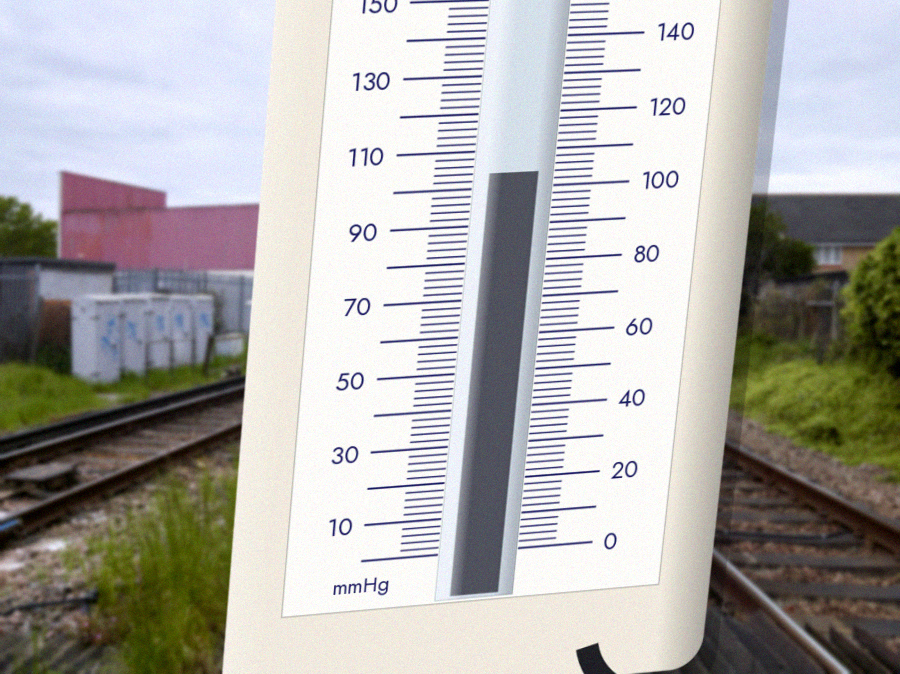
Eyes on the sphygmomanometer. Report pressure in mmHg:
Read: 104 mmHg
